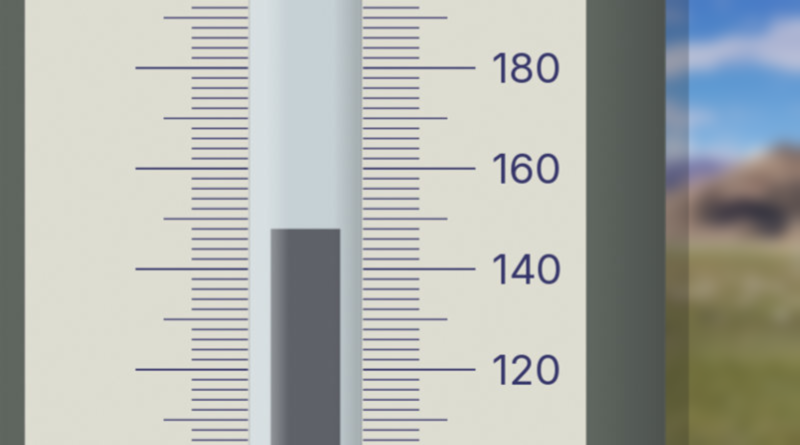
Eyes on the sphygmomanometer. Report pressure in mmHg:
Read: 148 mmHg
